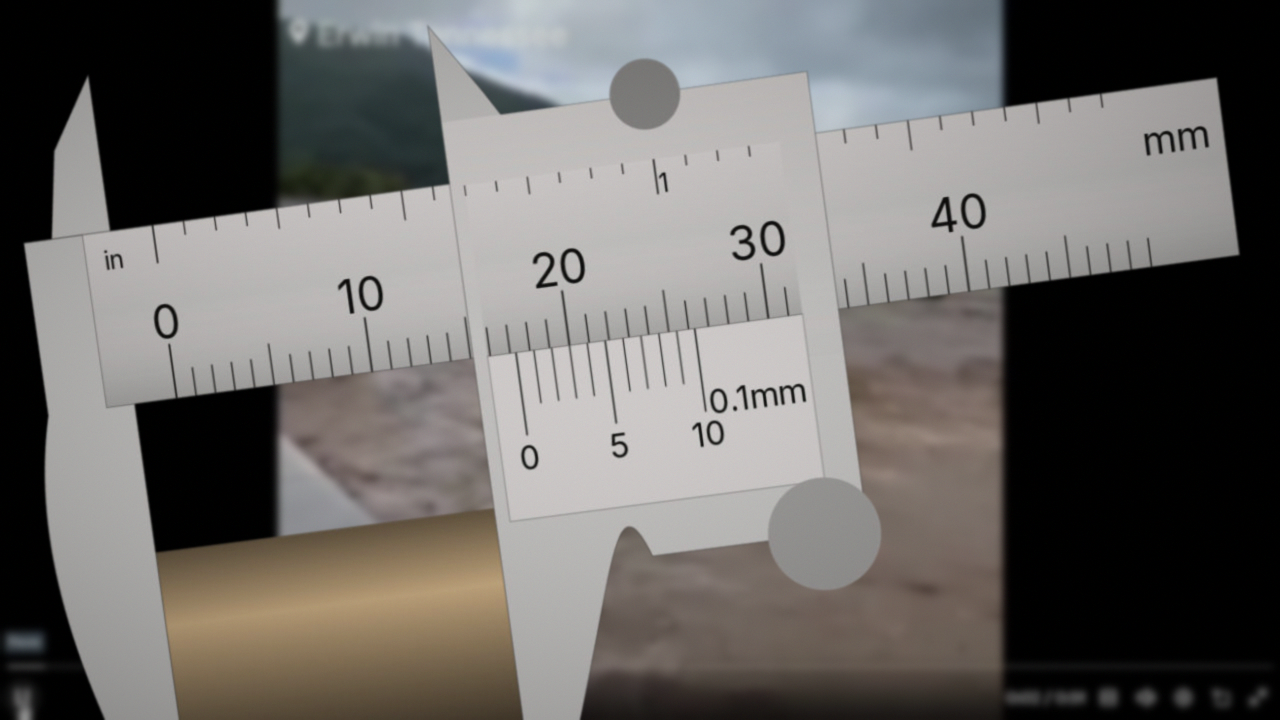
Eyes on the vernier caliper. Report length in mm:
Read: 17.3 mm
